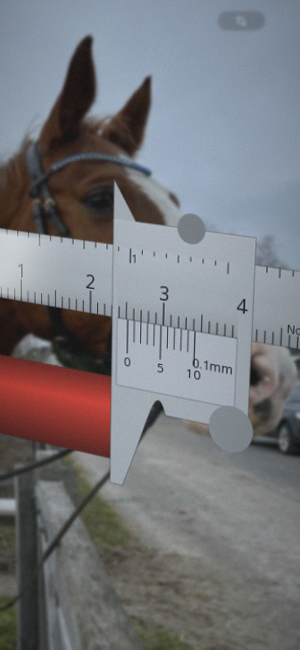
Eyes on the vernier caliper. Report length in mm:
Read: 25.2 mm
